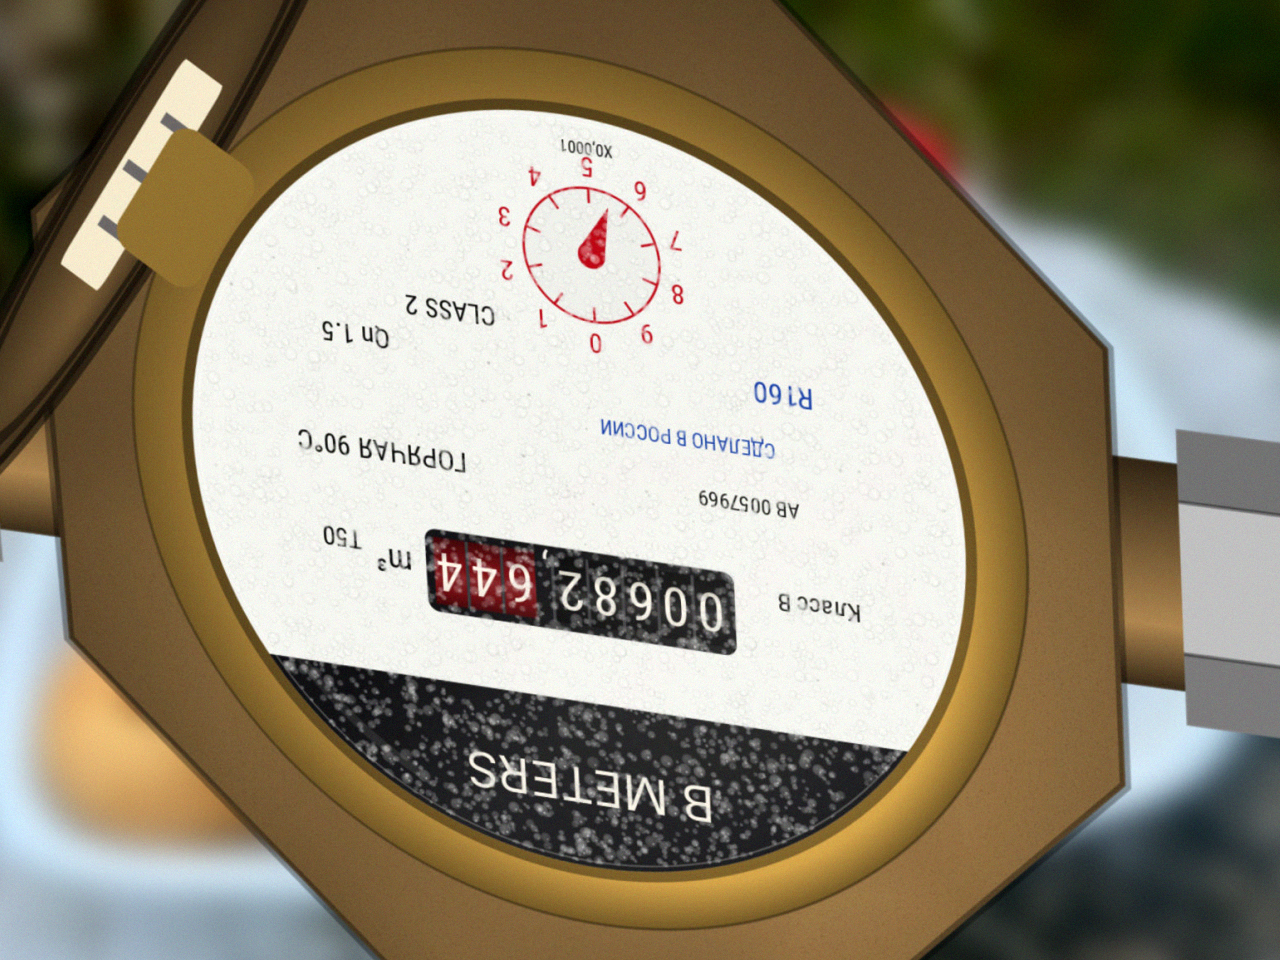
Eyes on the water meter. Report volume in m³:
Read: 682.6445 m³
